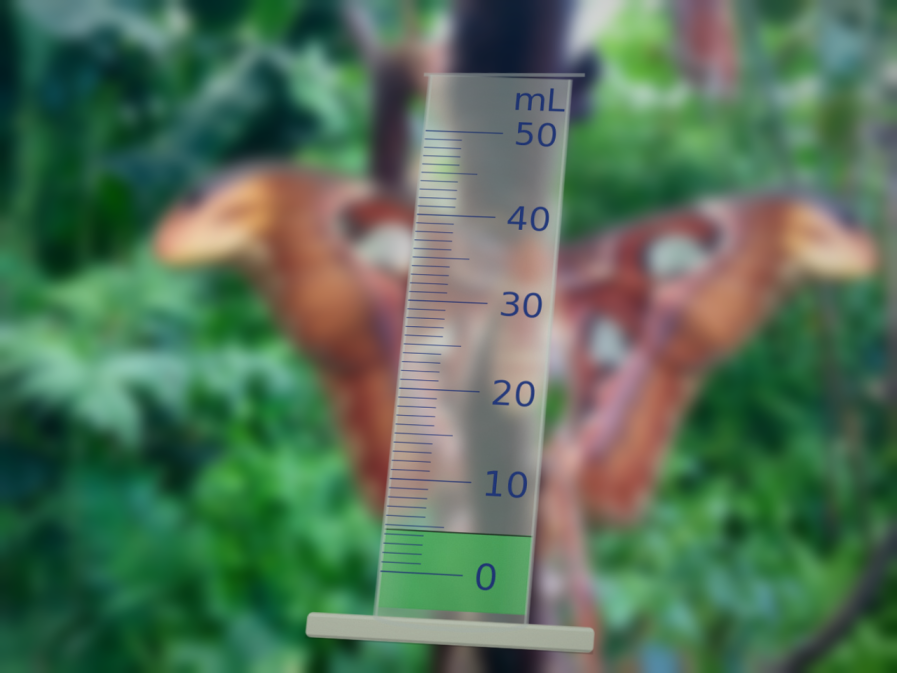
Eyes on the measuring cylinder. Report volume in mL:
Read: 4.5 mL
